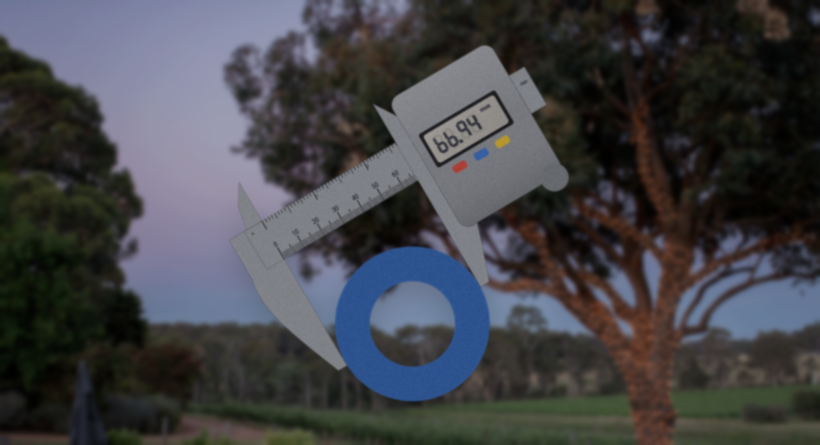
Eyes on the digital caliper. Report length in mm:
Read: 66.94 mm
